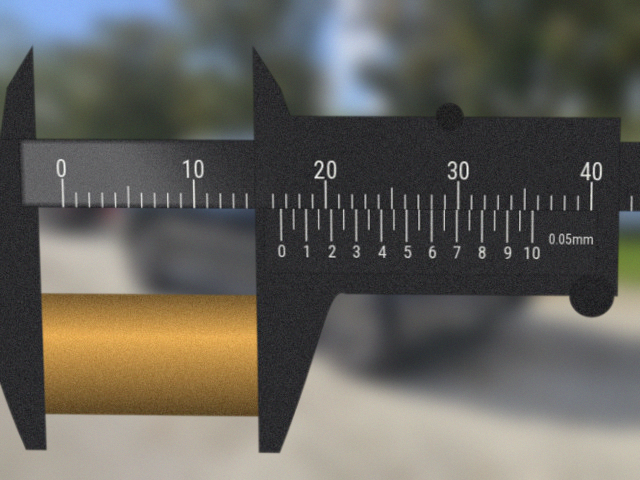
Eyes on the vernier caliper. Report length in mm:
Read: 16.6 mm
